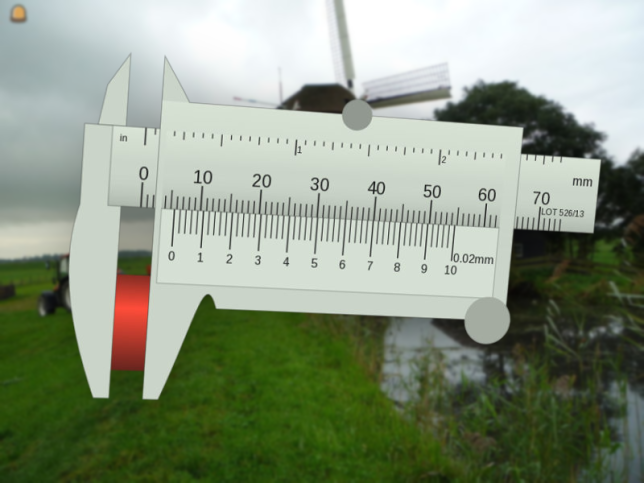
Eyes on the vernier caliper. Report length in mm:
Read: 5.6 mm
